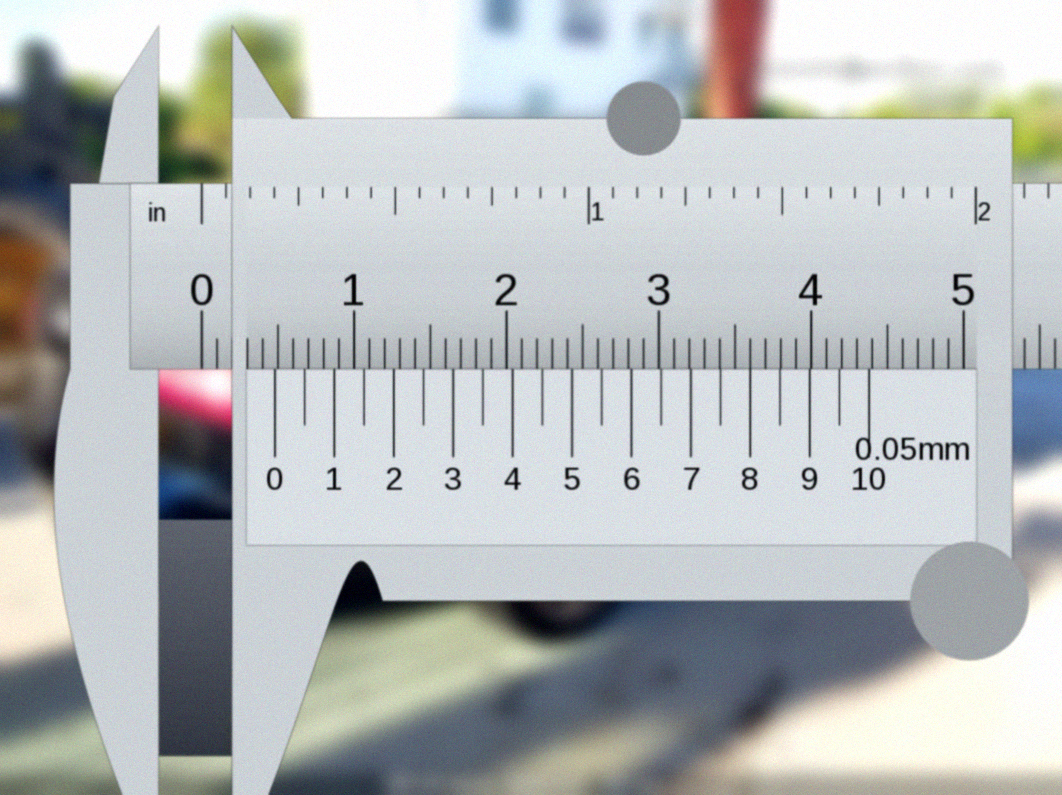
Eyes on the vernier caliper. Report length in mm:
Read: 4.8 mm
